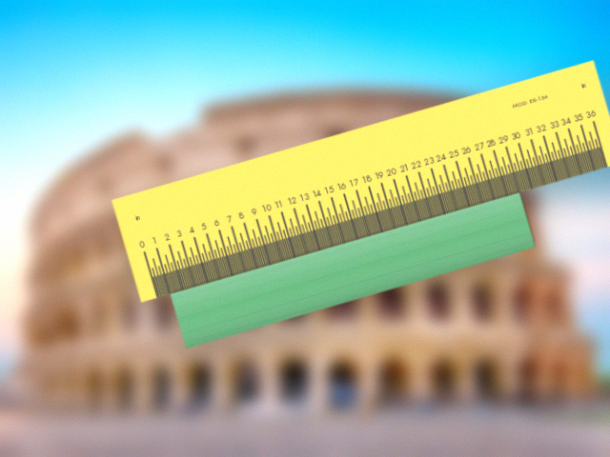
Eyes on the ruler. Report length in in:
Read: 28 in
